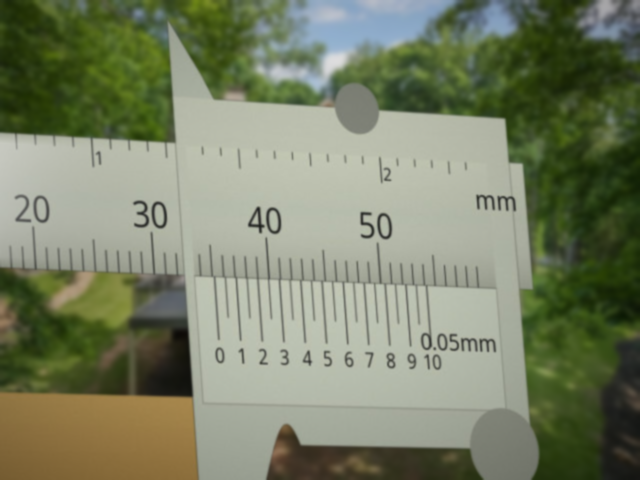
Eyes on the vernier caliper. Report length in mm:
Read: 35.2 mm
